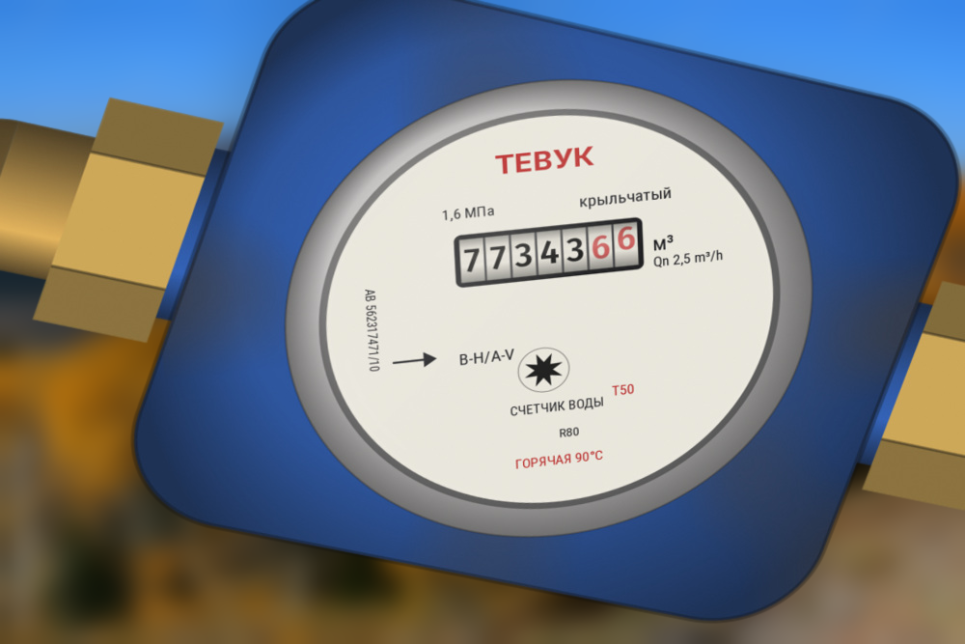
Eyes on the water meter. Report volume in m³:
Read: 77343.66 m³
